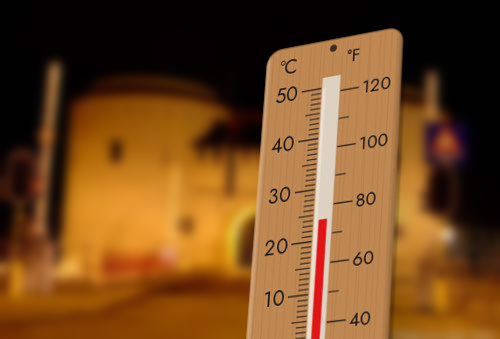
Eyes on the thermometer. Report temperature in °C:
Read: 24 °C
